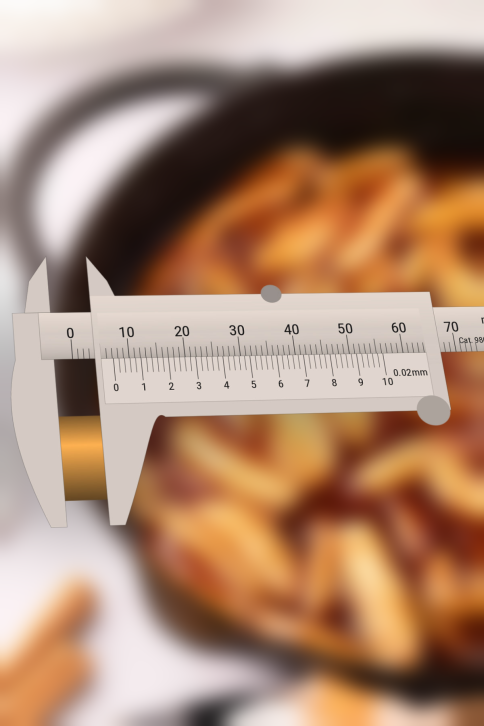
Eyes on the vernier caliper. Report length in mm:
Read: 7.2 mm
